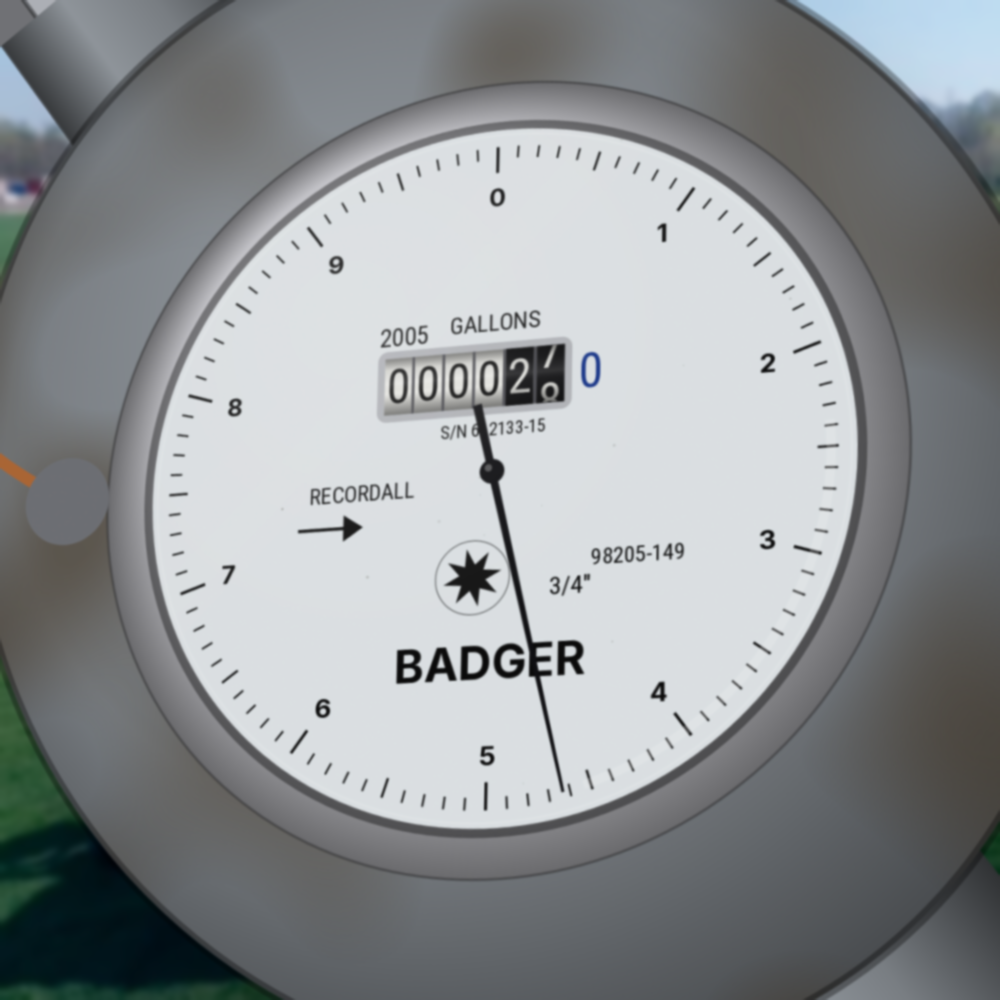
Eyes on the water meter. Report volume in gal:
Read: 274.6 gal
